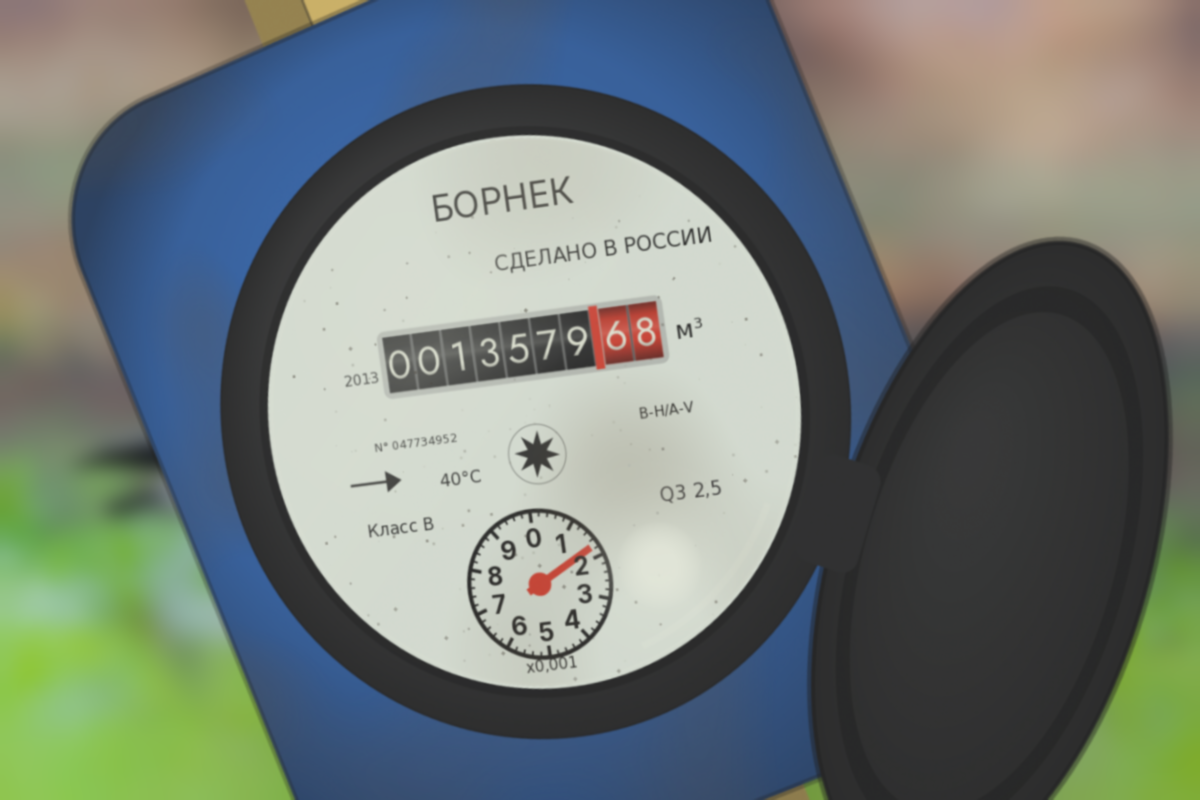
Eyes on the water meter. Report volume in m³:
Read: 13579.681 m³
